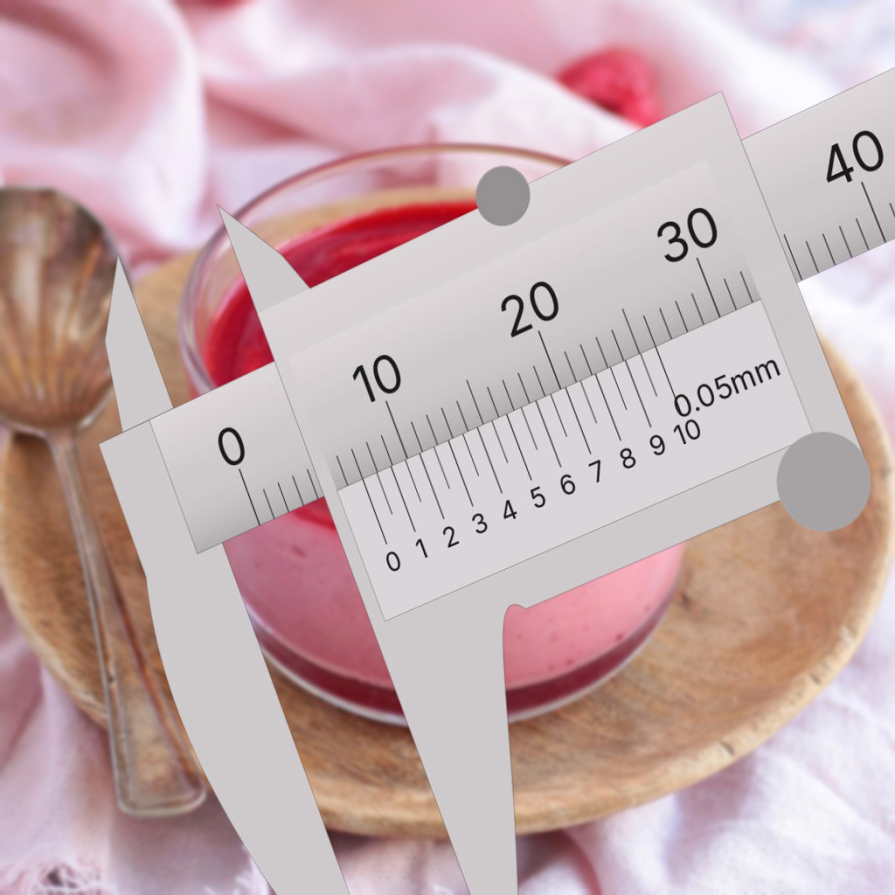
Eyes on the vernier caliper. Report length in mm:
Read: 7.0 mm
